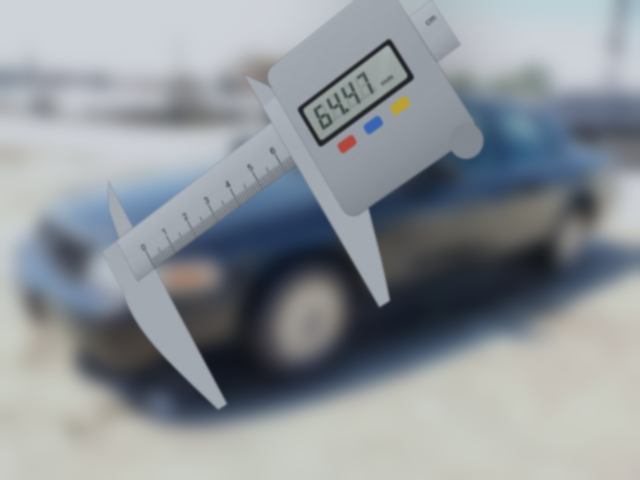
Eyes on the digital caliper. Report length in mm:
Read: 64.47 mm
